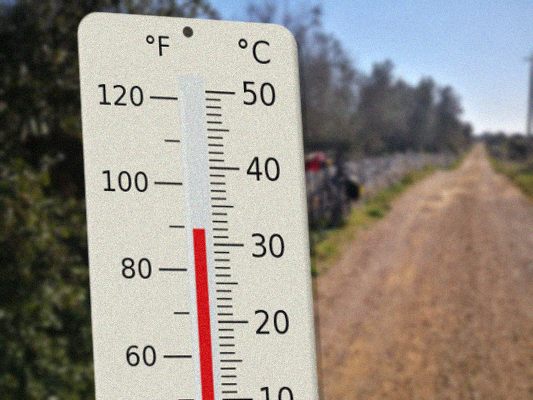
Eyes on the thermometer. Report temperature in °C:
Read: 32 °C
